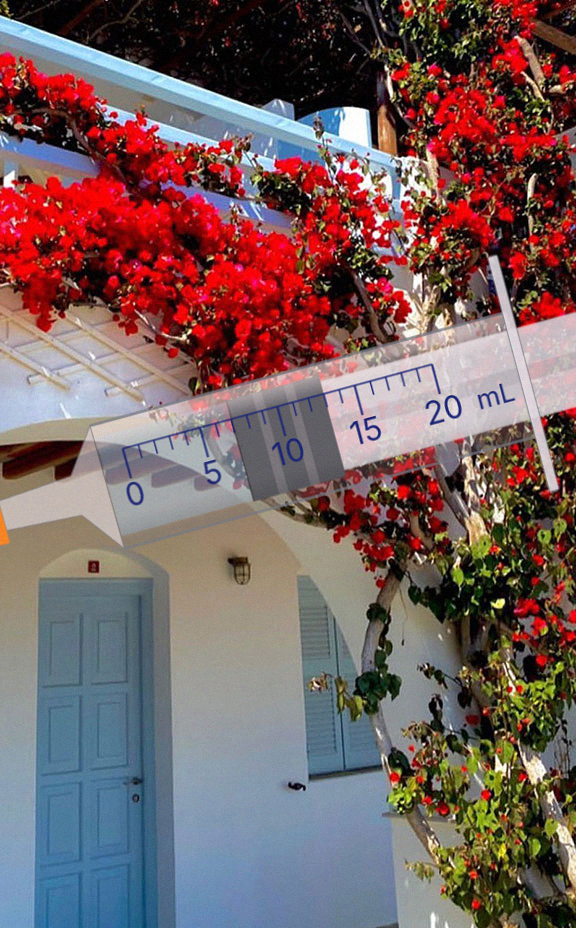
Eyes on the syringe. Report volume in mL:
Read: 7 mL
